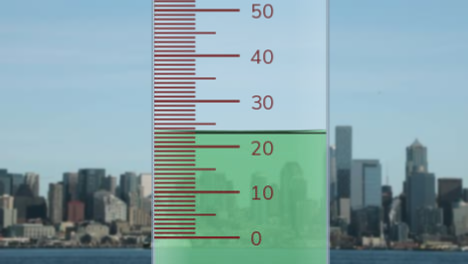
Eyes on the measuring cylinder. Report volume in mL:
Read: 23 mL
